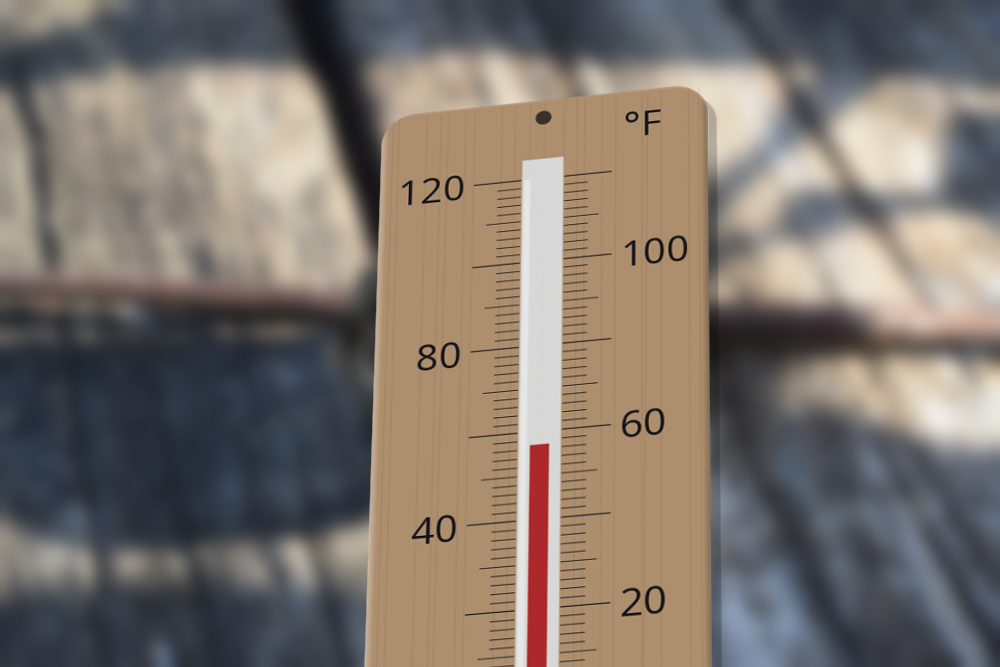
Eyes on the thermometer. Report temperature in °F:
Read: 57 °F
